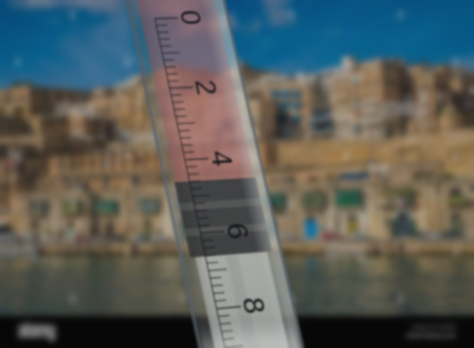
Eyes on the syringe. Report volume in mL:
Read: 4.6 mL
